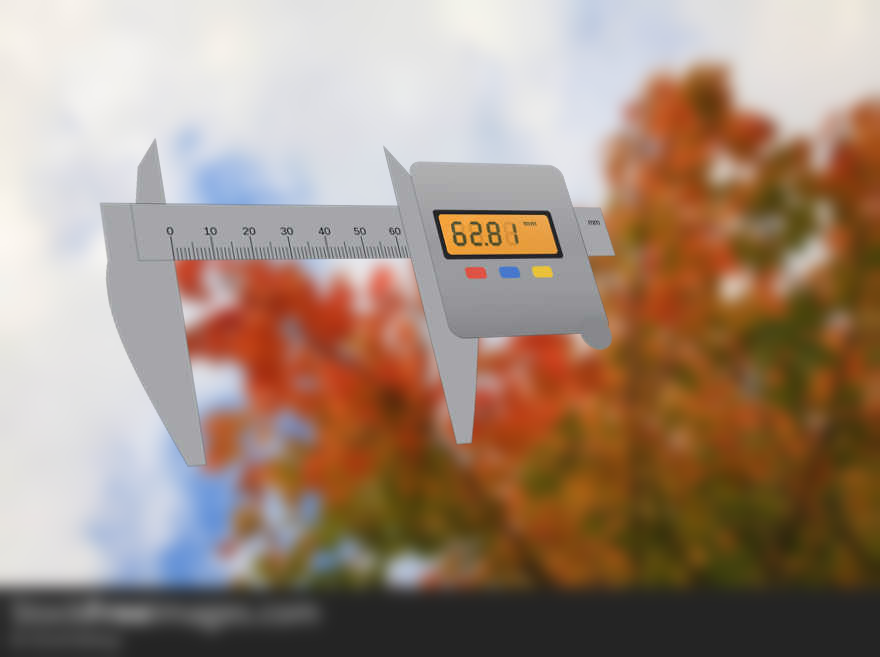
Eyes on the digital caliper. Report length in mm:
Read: 62.81 mm
